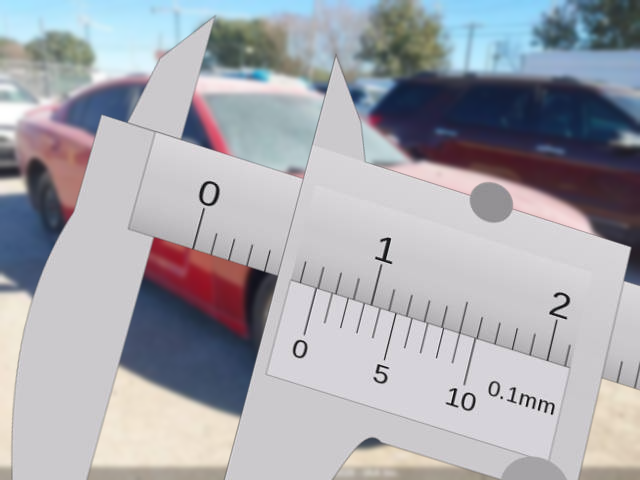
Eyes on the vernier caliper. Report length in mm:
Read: 6.9 mm
